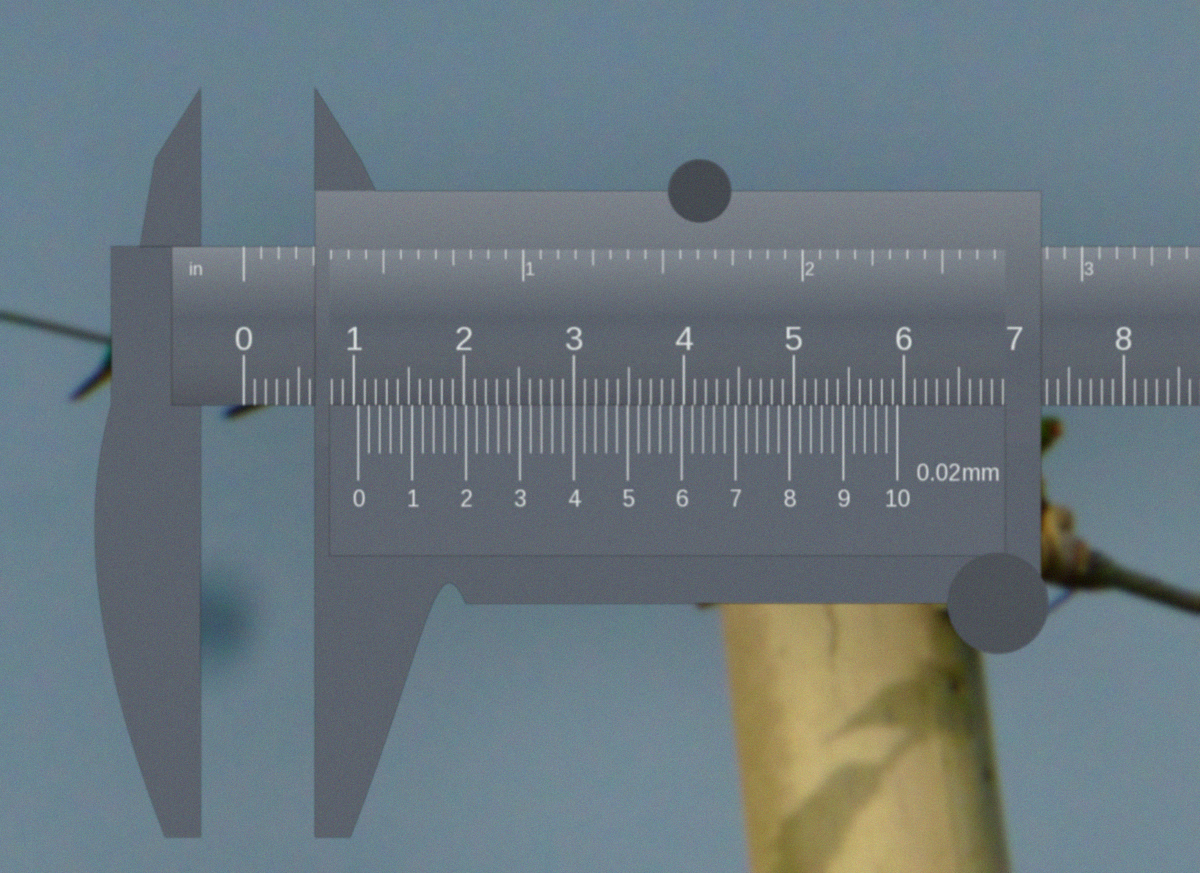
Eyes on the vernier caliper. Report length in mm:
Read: 10.4 mm
